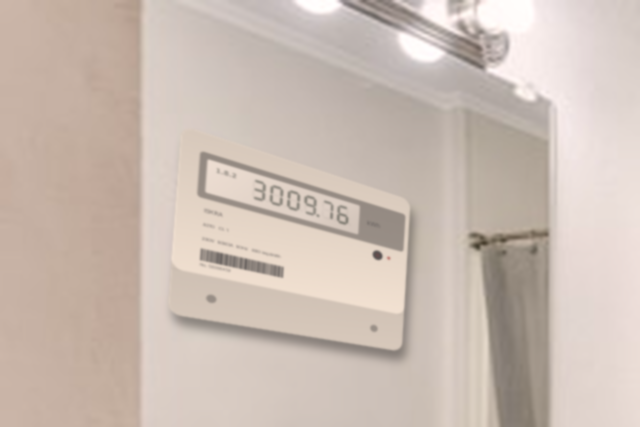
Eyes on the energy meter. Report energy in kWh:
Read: 3009.76 kWh
